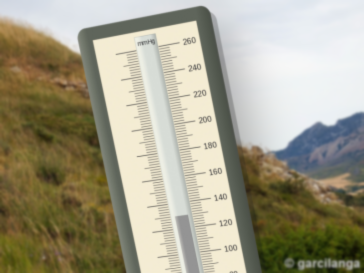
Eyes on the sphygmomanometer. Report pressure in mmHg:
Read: 130 mmHg
